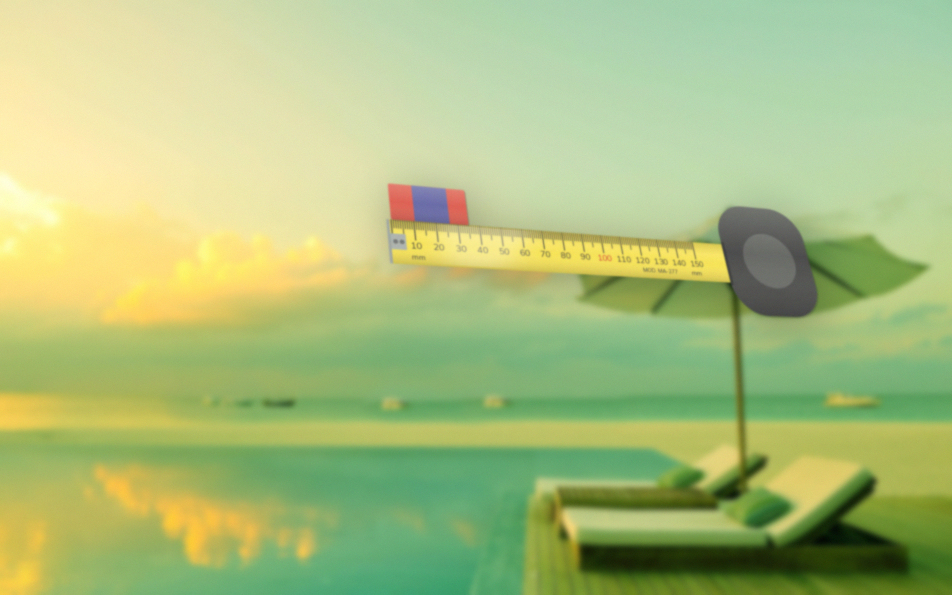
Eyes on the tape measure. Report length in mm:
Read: 35 mm
